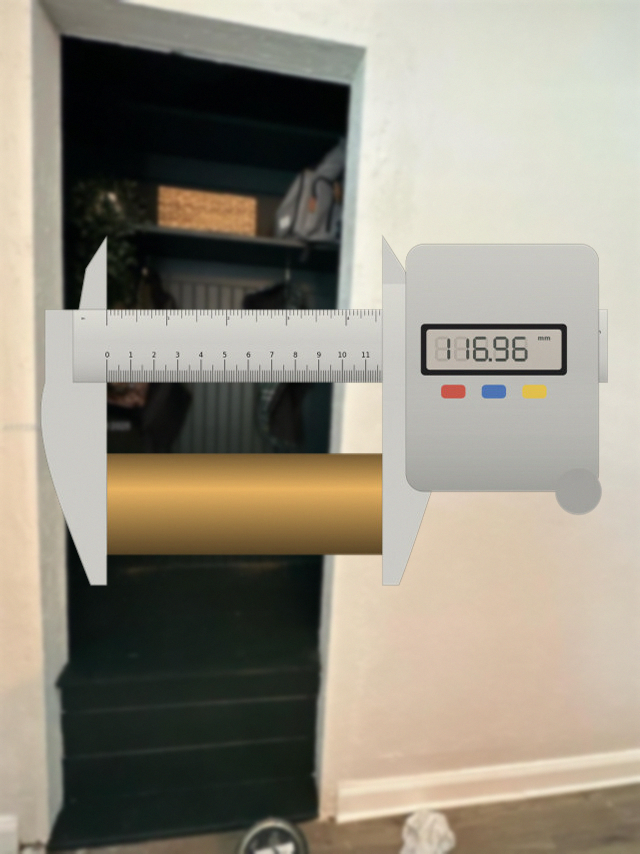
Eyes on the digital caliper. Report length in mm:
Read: 116.96 mm
